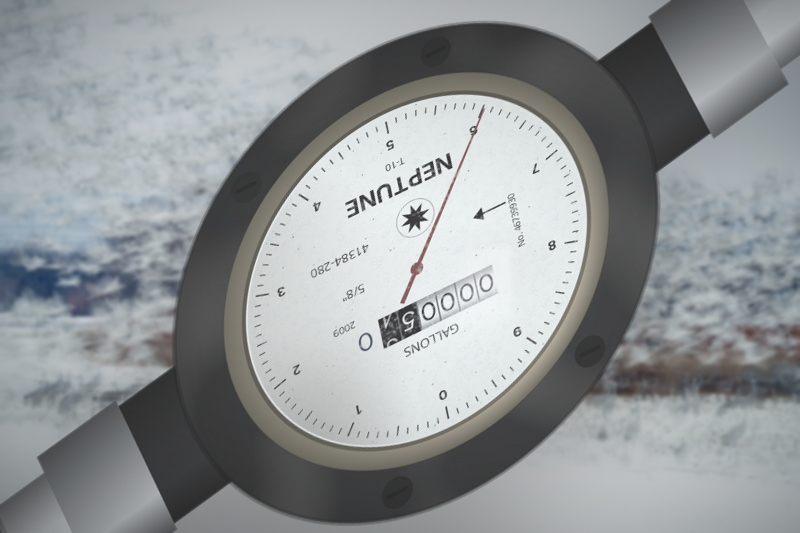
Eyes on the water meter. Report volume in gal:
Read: 536.0 gal
